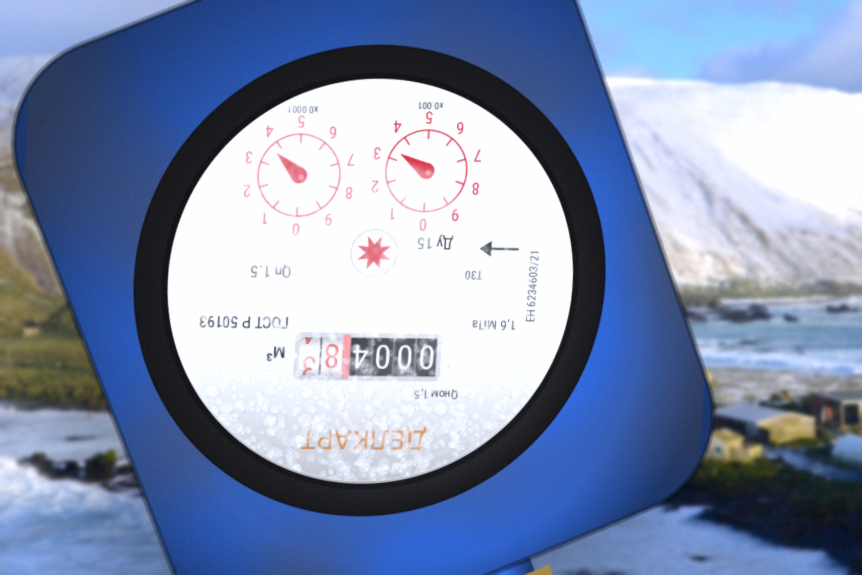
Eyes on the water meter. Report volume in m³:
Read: 4.8333 m³
